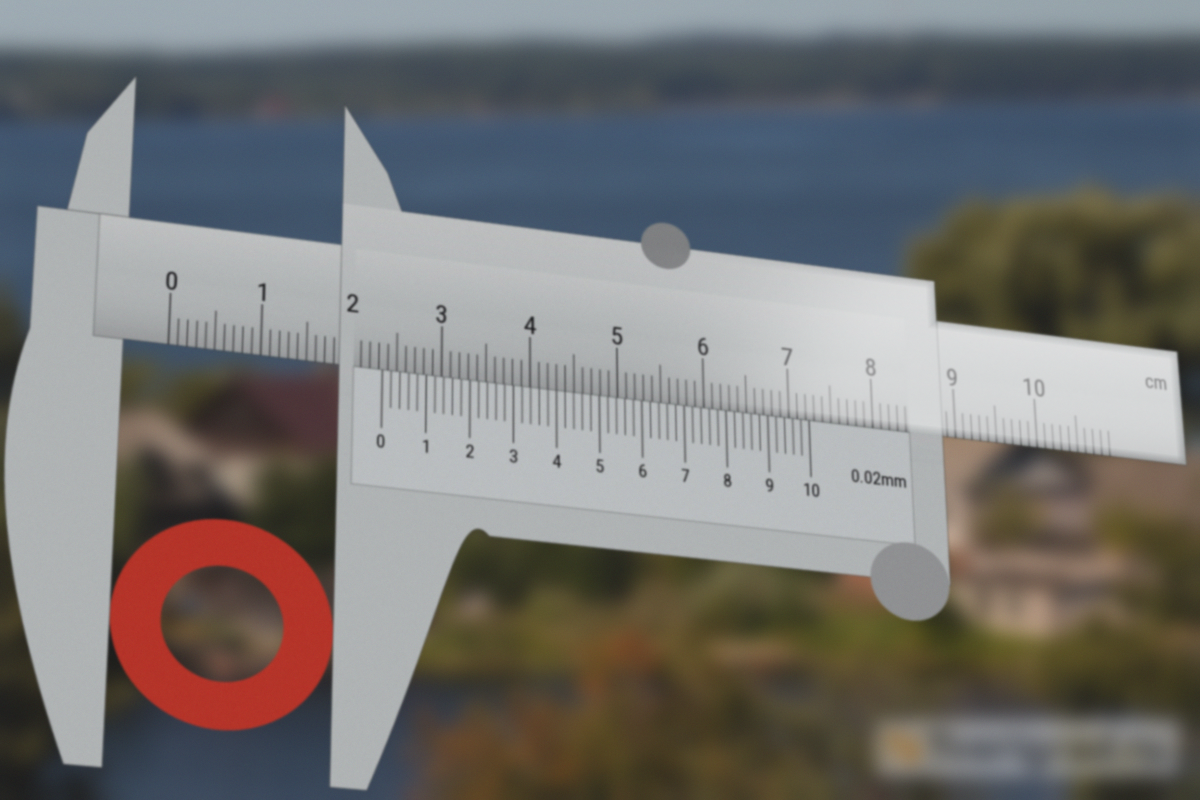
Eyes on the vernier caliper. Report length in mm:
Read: 23.4 mm
